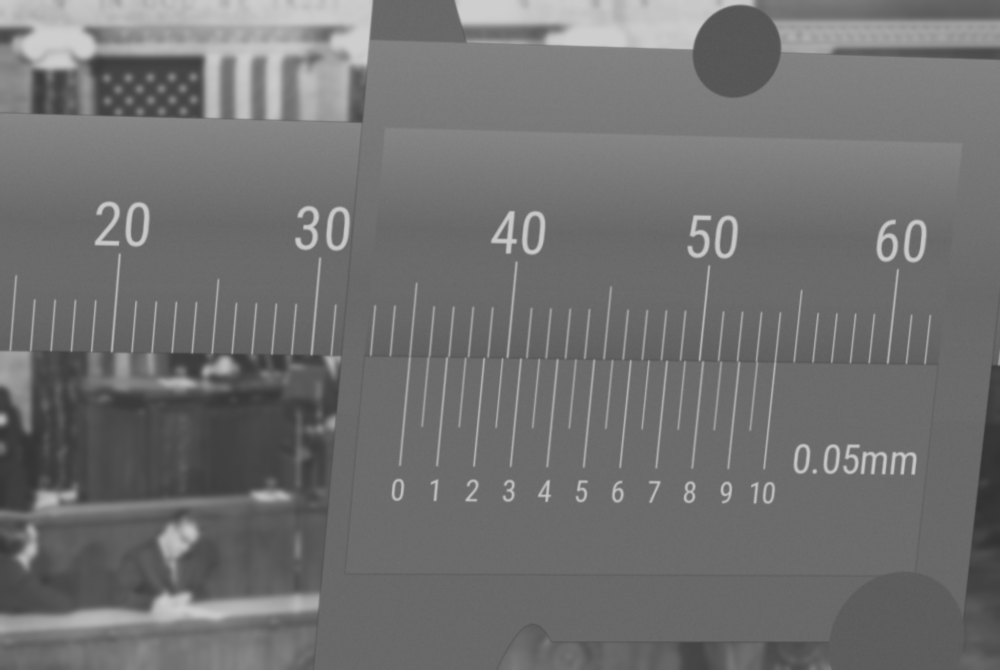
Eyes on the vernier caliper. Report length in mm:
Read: 35.0 mm
